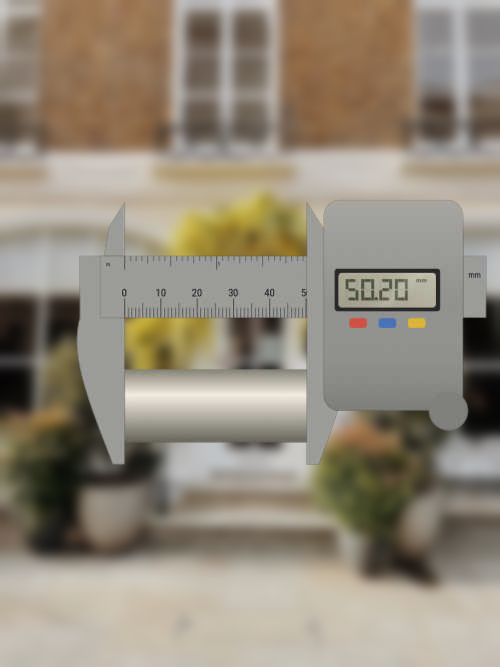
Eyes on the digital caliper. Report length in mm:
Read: 50.20 mm
